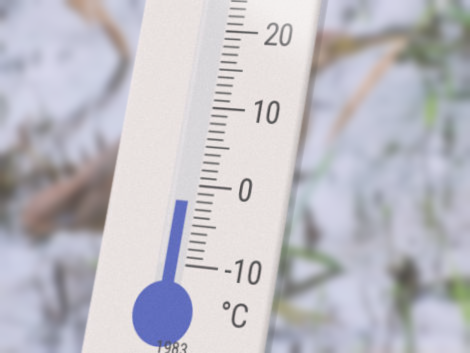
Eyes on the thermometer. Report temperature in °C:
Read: -2 °C
